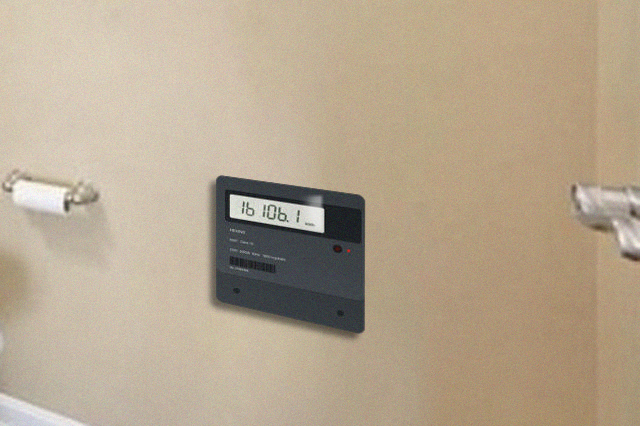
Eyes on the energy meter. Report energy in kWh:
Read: 16106.1 kWh
